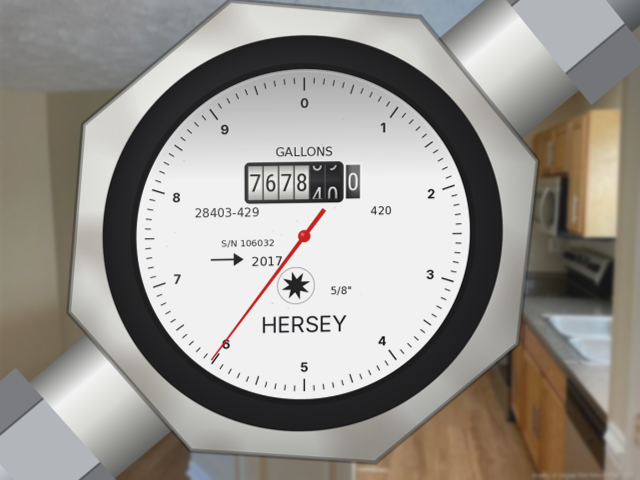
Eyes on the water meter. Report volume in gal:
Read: 7678396.0 gal
